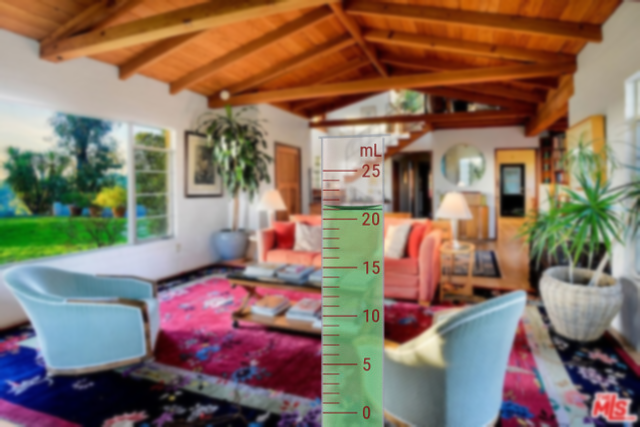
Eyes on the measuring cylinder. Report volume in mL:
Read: 21 mL
